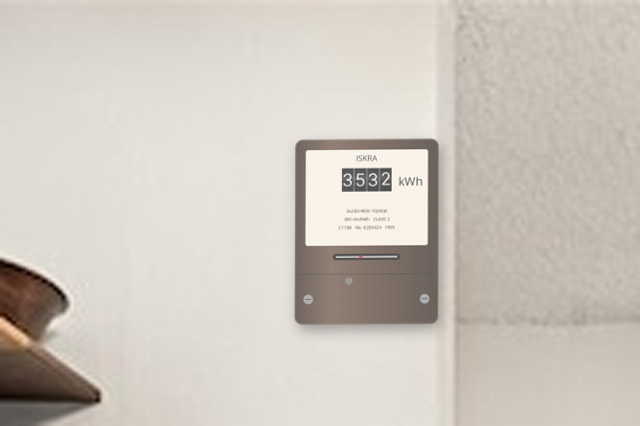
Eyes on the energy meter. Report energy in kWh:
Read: 3532 kWh
